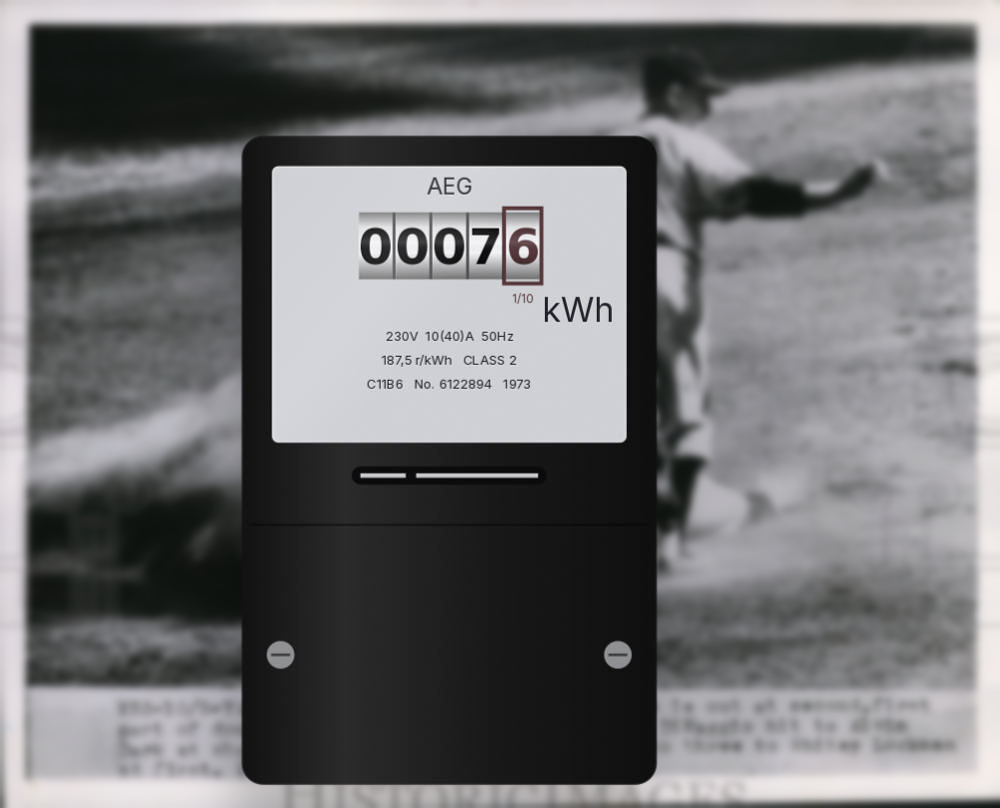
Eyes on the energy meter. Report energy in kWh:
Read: 7.6 kWh
